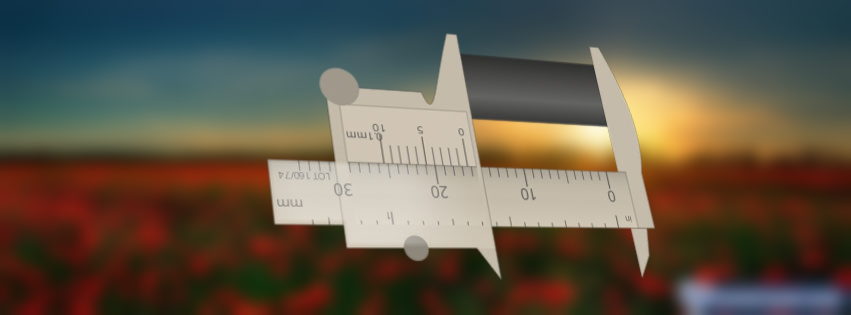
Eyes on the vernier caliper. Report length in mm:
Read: 16.4 mm
